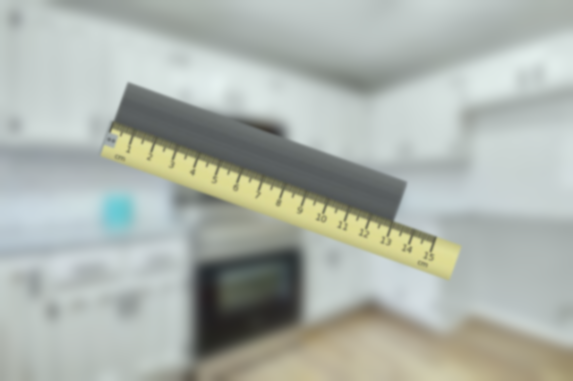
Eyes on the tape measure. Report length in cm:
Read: 13 cm
